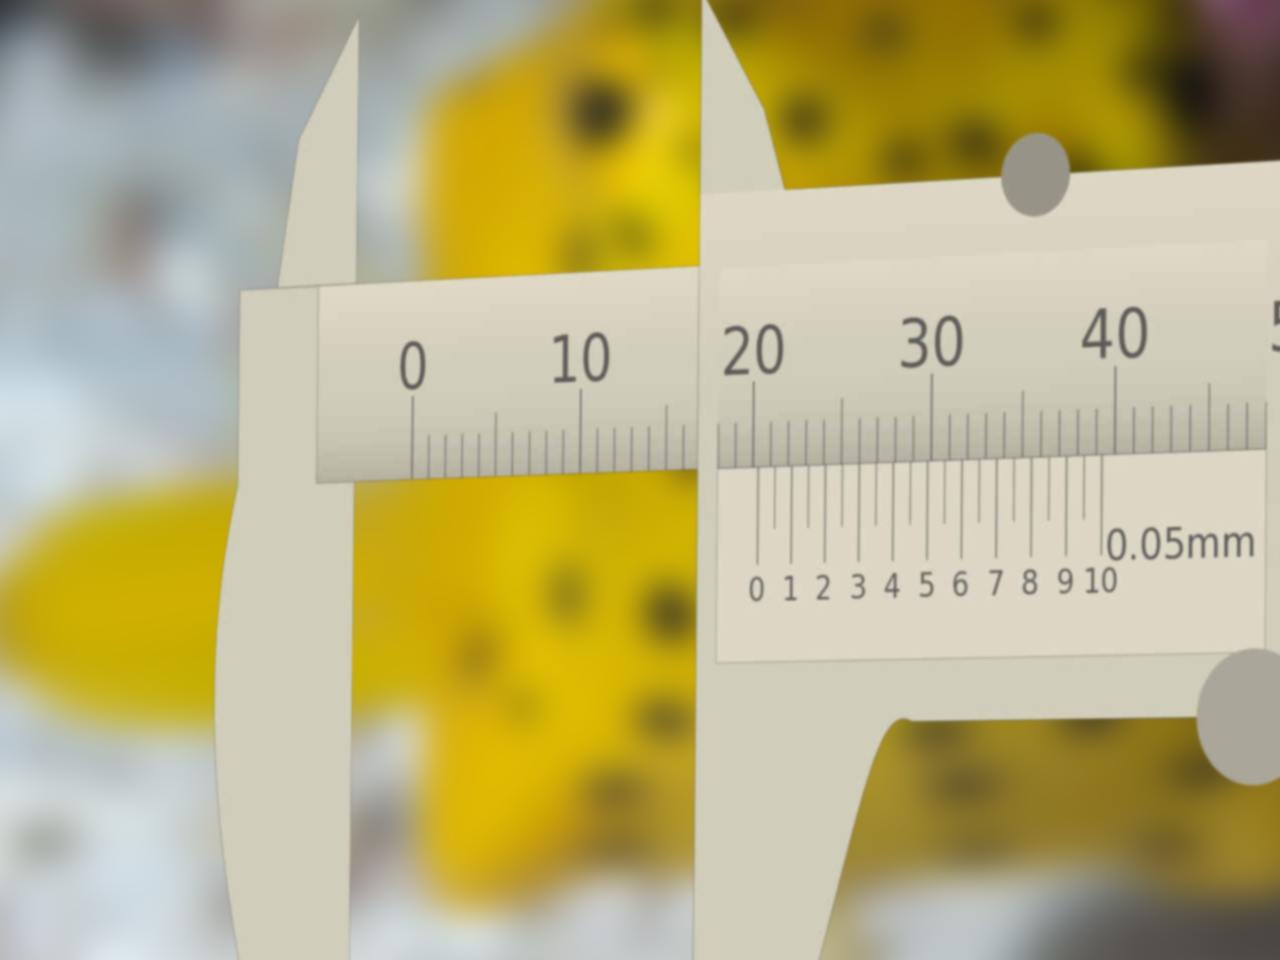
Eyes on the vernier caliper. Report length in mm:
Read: 20.3 mm
